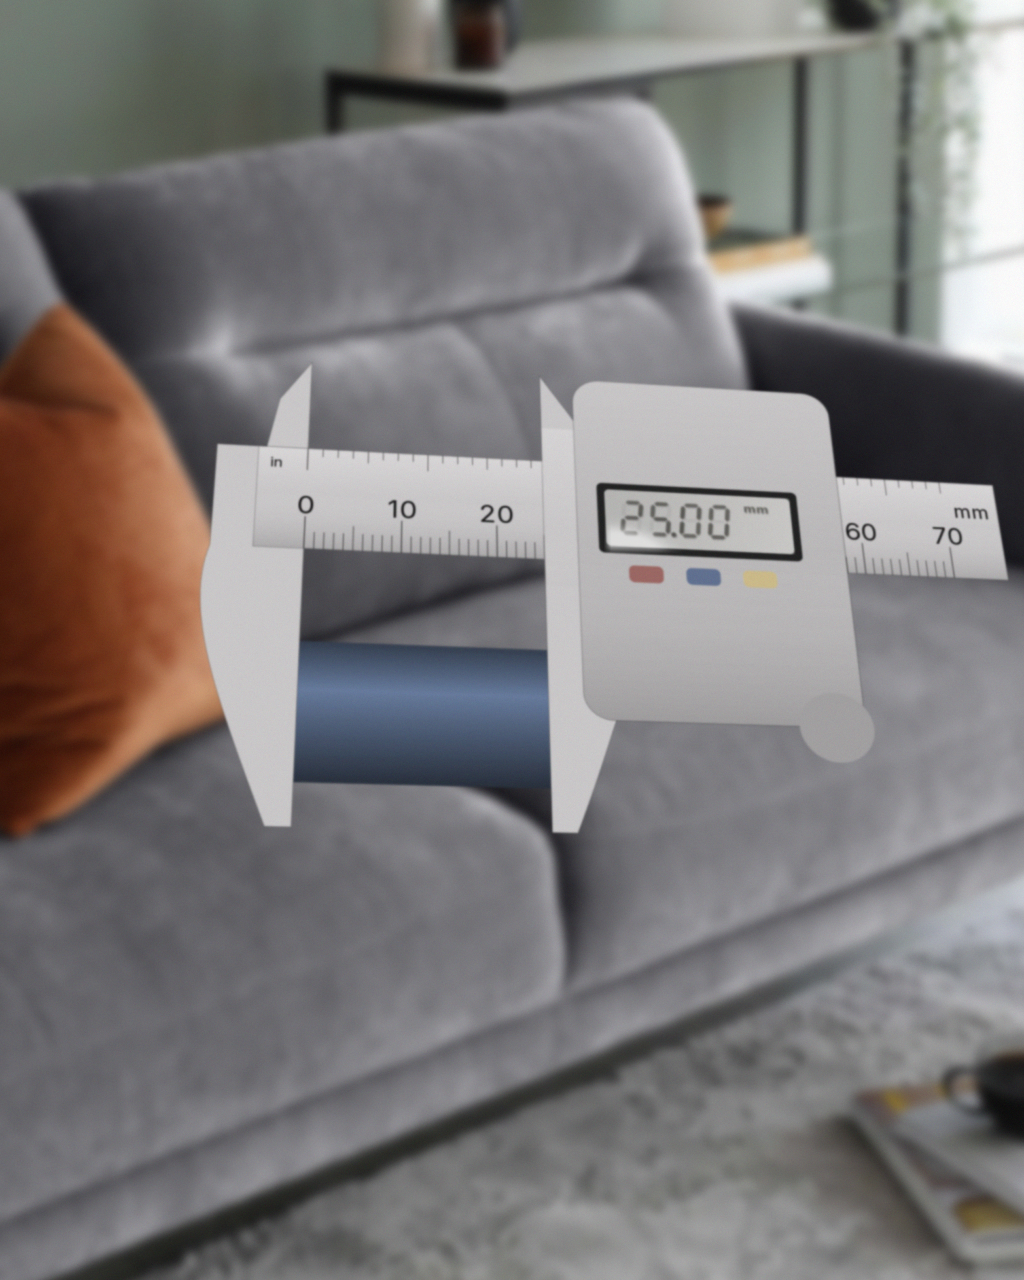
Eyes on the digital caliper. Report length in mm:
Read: 25.00 mm
